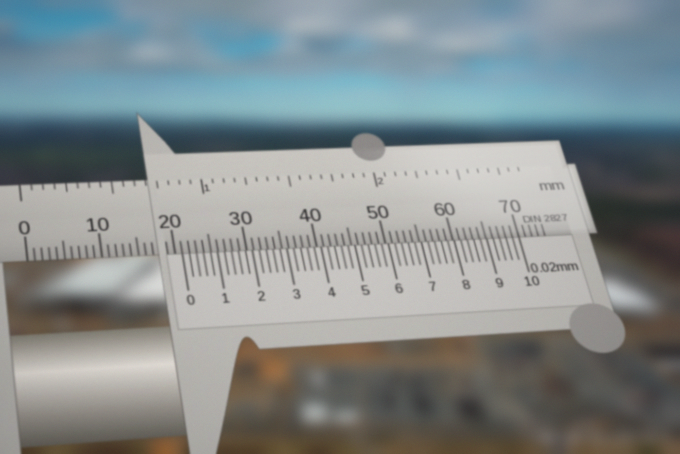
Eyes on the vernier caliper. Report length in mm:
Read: 21.0 mm
